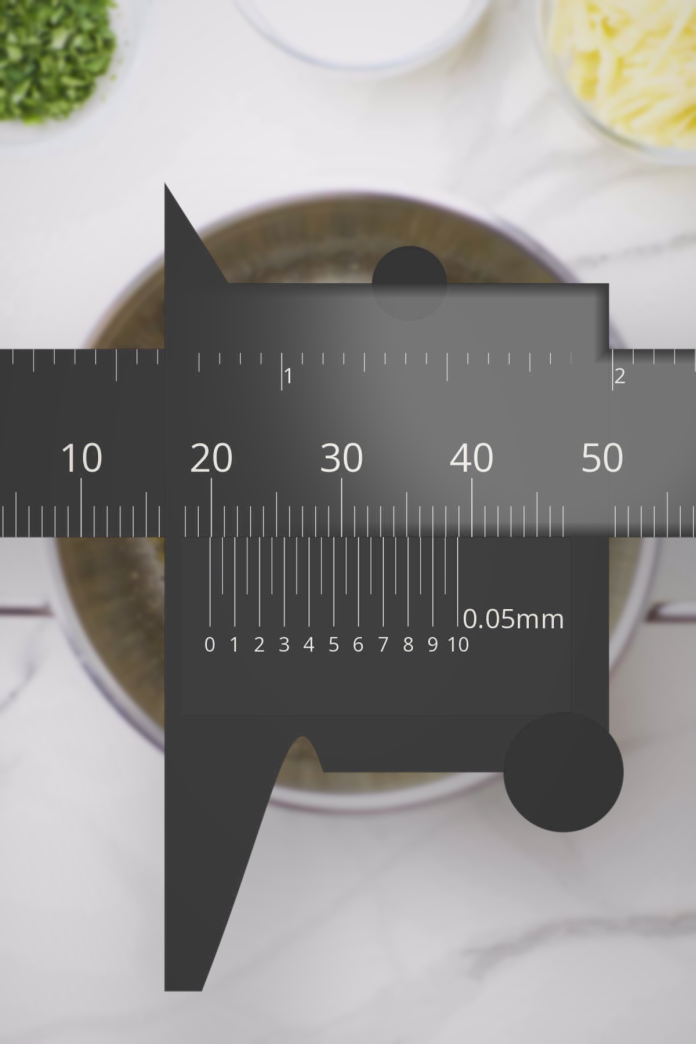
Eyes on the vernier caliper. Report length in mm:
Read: 19.9 mm
